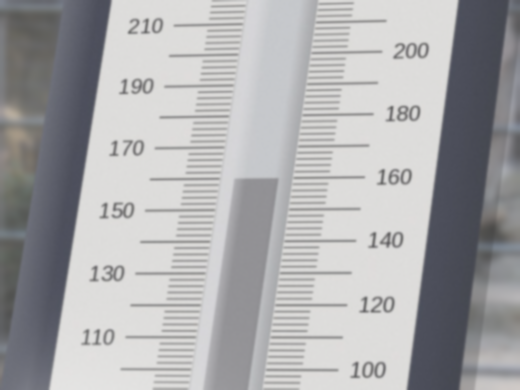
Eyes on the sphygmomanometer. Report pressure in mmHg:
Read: 160 mmHg
